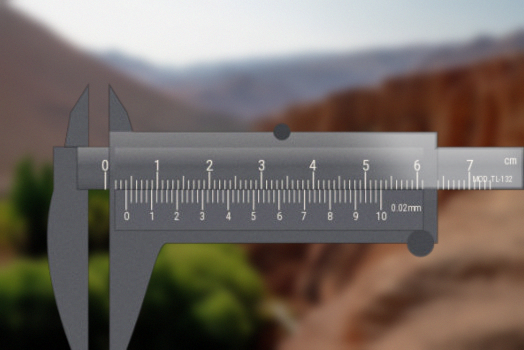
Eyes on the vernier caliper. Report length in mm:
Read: 4.0 mm
